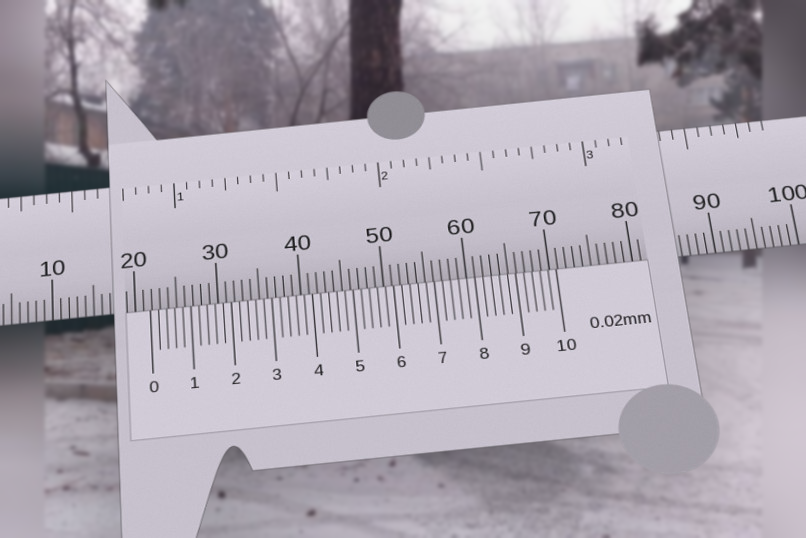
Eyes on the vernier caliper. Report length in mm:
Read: 21.8 mm
